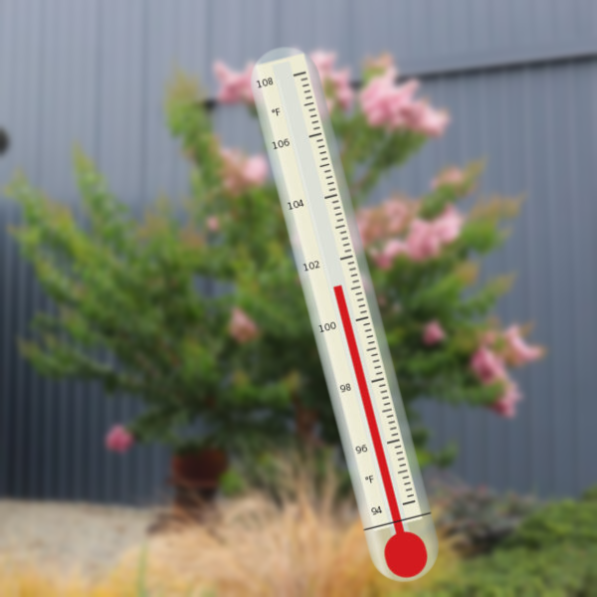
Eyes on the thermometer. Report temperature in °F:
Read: 101.2 °F
